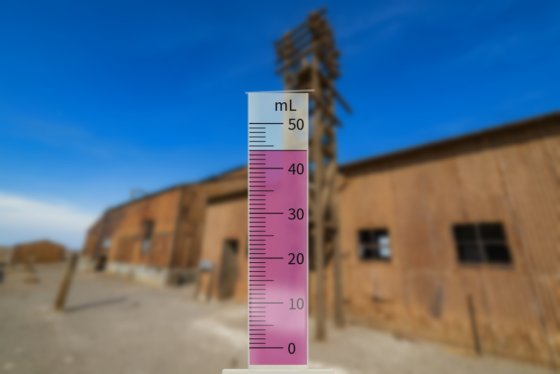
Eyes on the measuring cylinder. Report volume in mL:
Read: 44 mL
